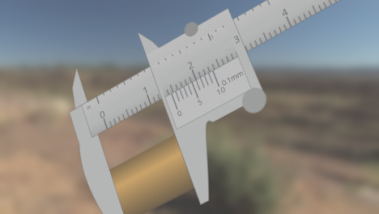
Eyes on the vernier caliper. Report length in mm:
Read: 14.6 mm
